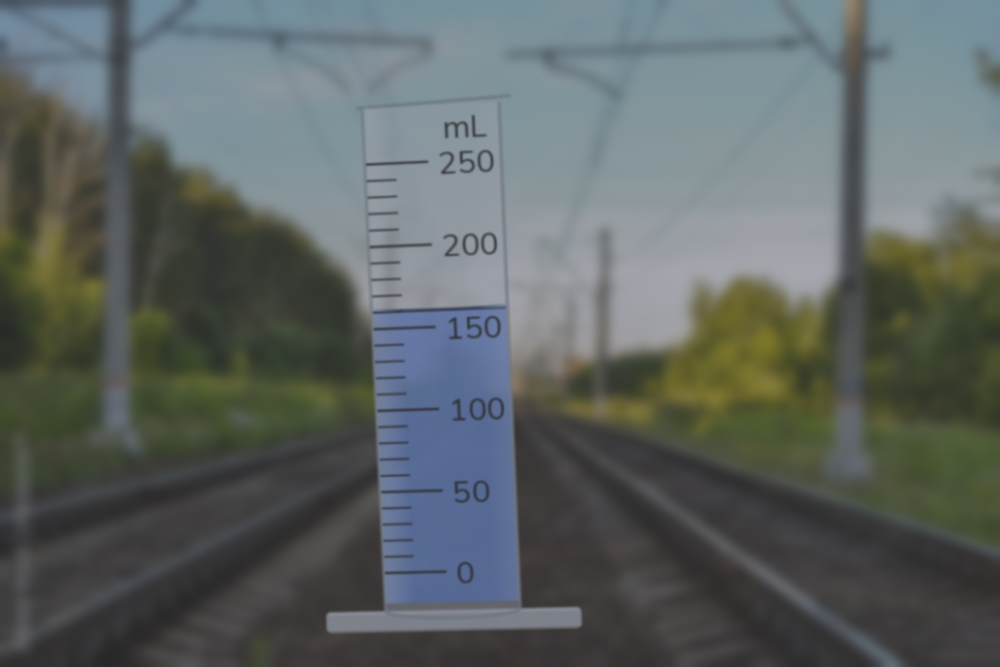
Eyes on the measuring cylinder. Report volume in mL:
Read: 160 mL
